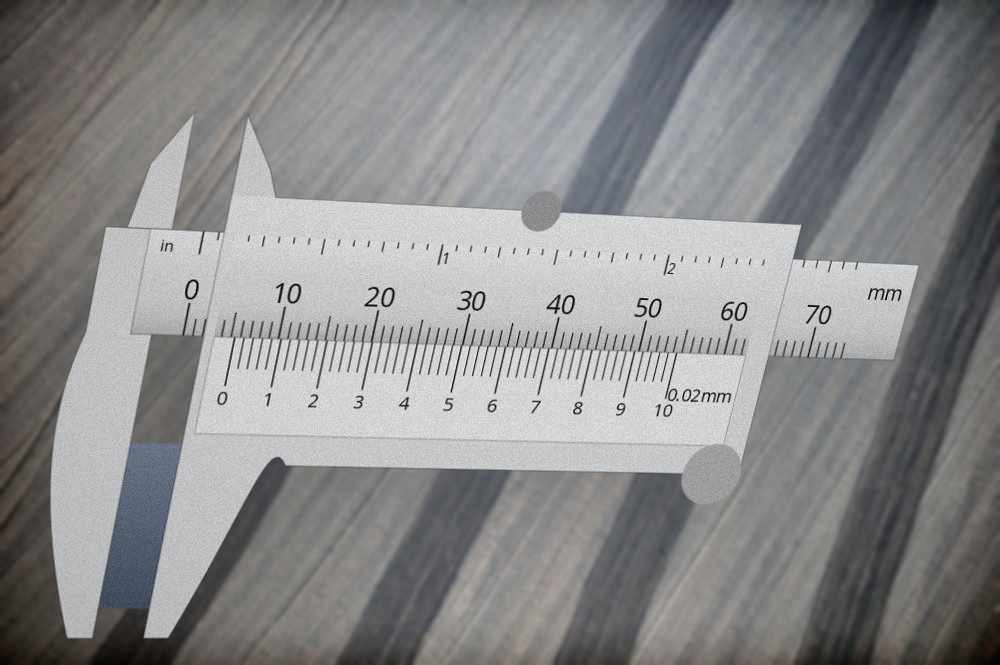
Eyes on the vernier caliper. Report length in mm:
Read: 5.4 mm
